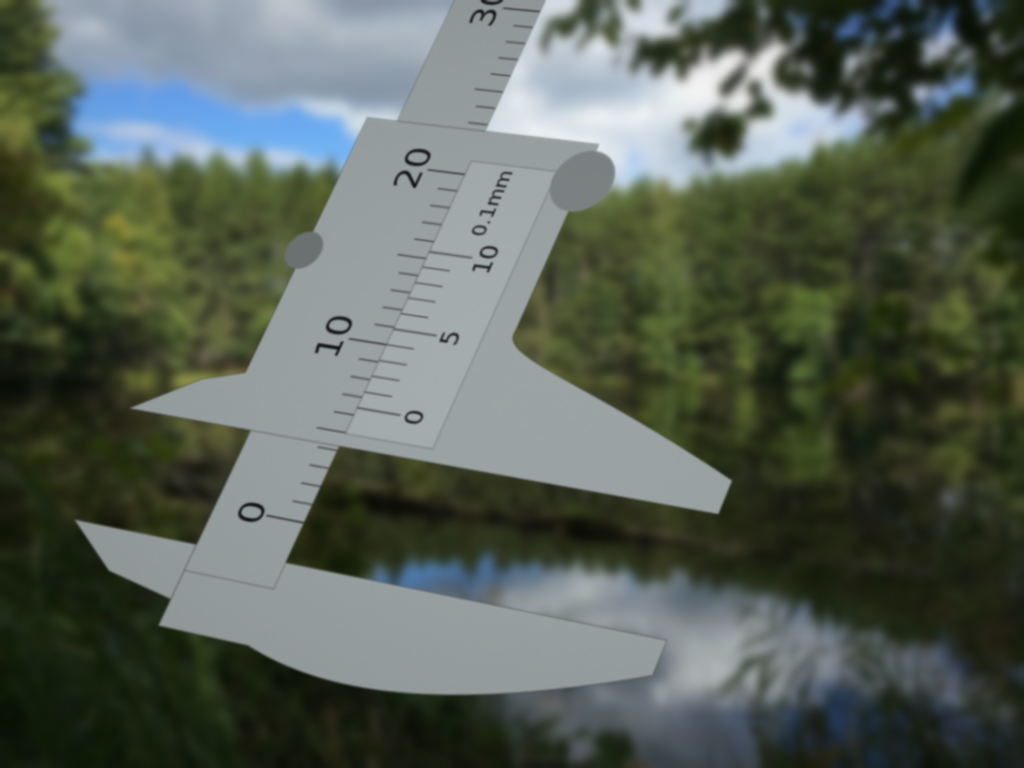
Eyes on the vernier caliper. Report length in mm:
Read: 6.4 mm
